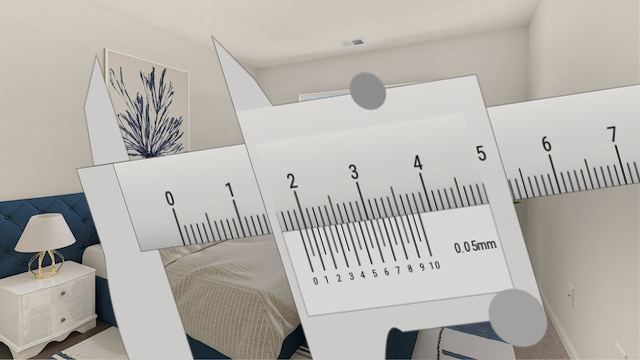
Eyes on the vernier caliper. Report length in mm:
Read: 19.0 mm
